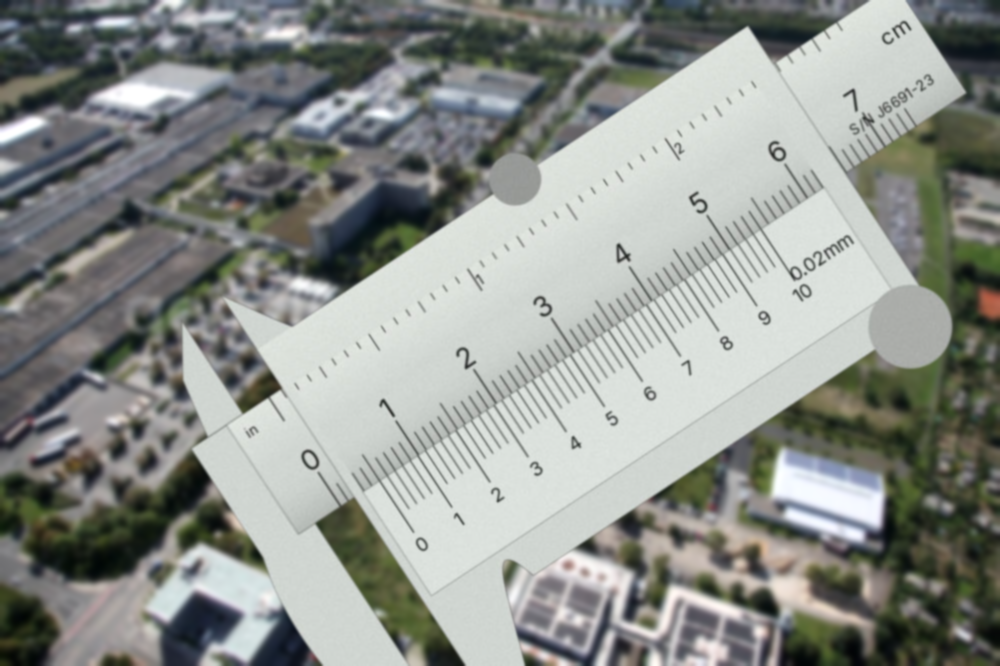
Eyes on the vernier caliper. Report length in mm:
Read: 5.0 mm
